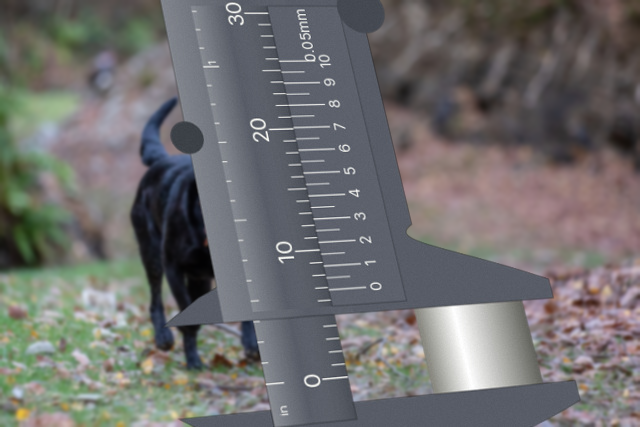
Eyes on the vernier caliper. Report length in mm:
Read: 6.8 mm
